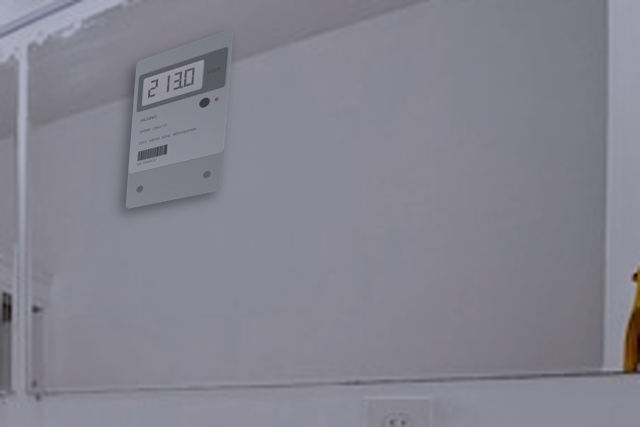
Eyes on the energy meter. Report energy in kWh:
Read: 213.0 kWh
